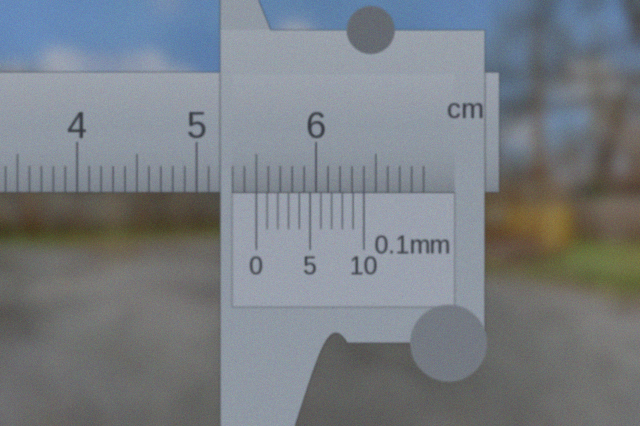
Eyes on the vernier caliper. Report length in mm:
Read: 55.0 mm
